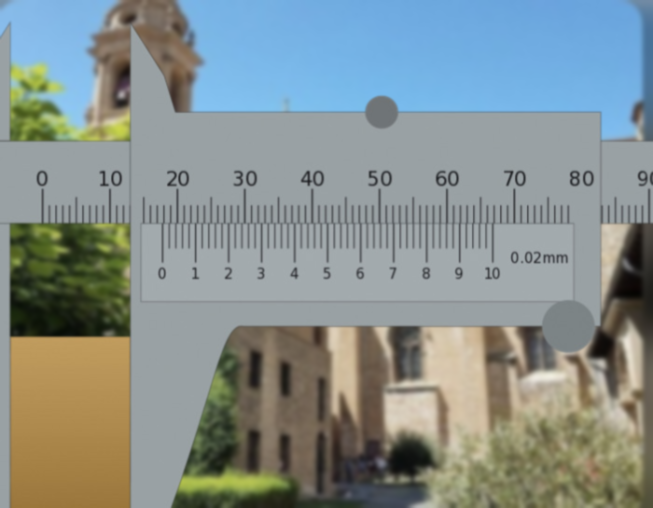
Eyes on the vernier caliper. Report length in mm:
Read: 17.8 mm
